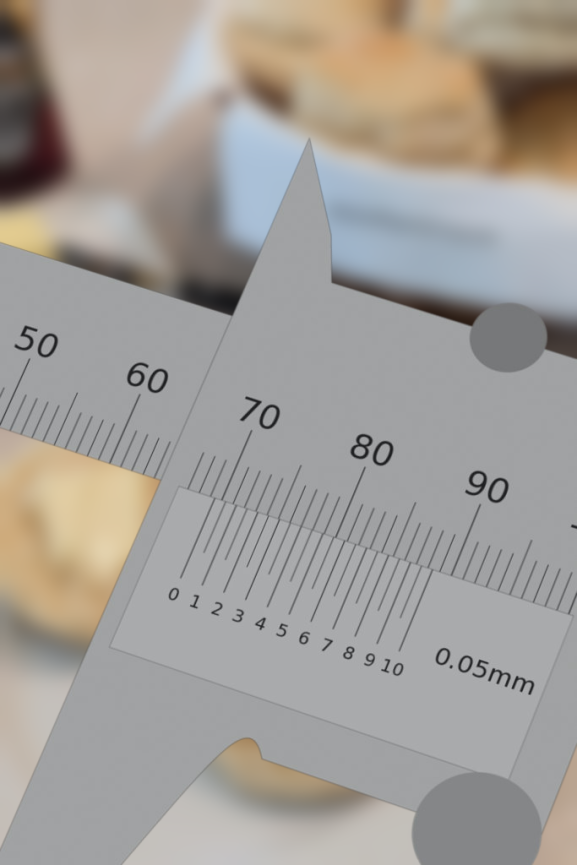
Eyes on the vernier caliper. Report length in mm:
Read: 69.4 mm
